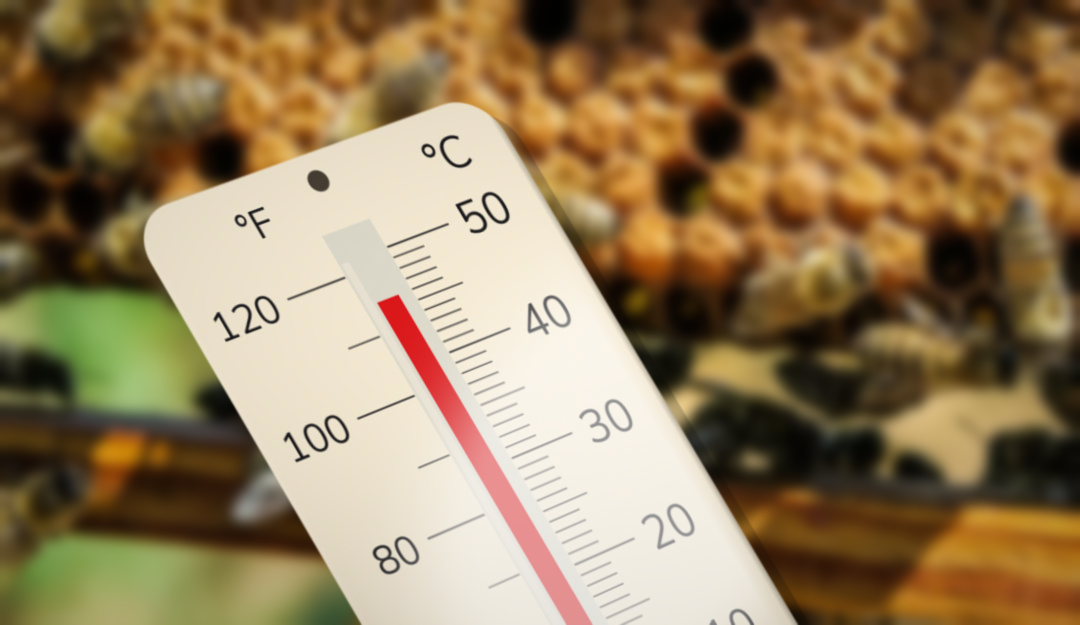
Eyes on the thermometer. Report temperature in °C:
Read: 46 °C
